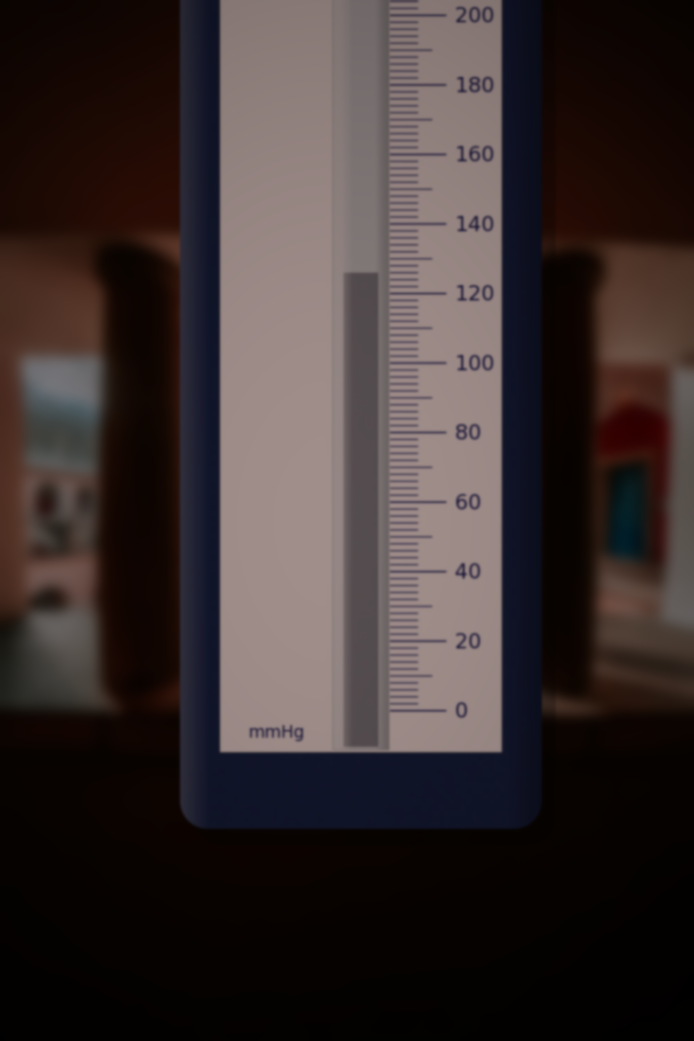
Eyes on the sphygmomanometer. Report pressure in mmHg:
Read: 126 mmHg
